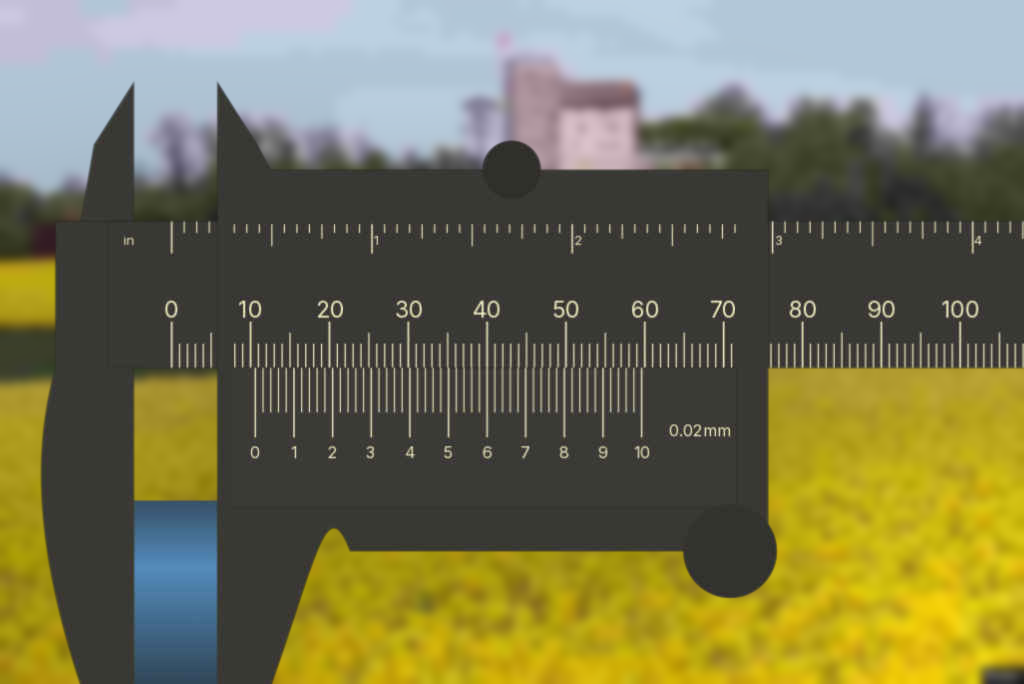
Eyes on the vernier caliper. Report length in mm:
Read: 10.6 mm
